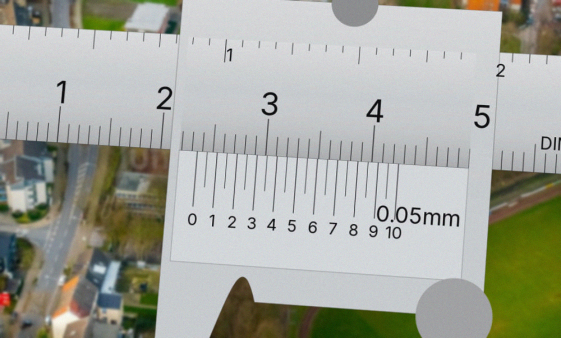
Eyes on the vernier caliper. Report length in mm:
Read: 23.5 mm
